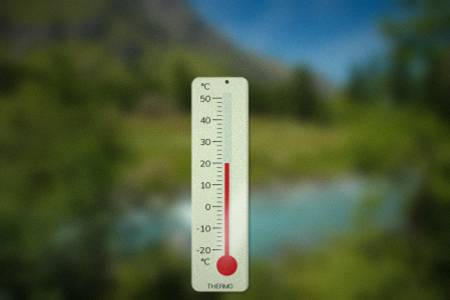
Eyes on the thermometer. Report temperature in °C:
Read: 20 °C
